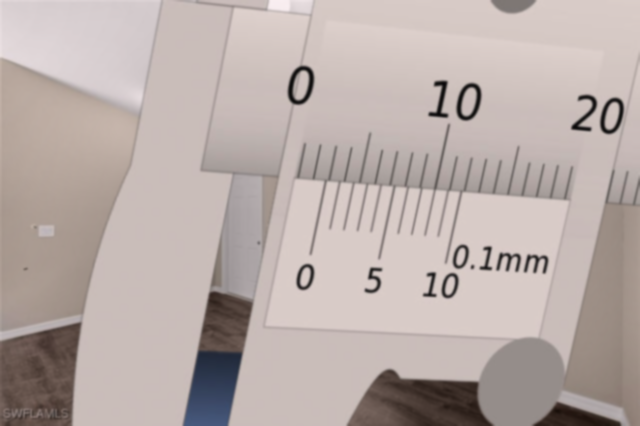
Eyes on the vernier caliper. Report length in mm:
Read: 2.8 mm
